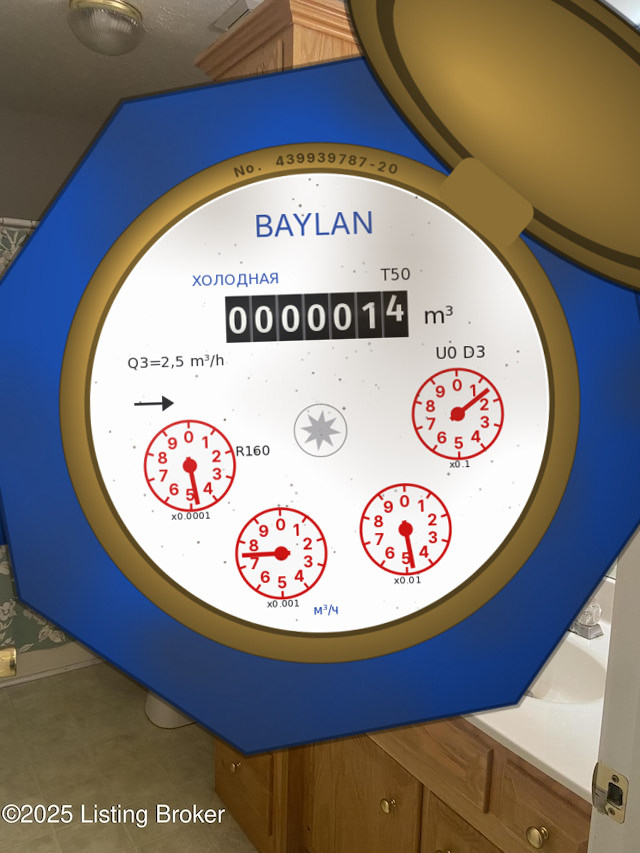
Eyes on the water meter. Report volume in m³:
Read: 14.1474 m³
